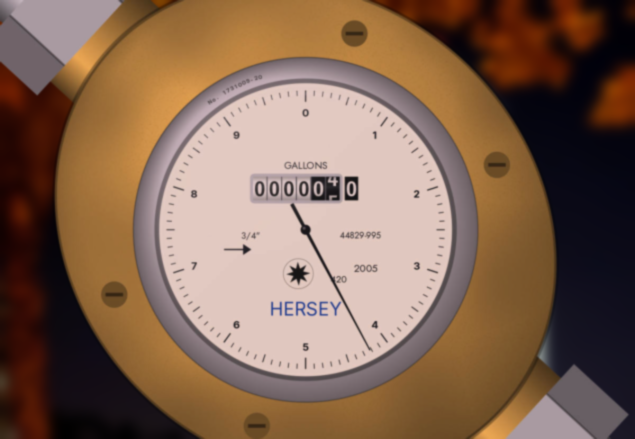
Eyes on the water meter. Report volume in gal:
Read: 44.2 gal
